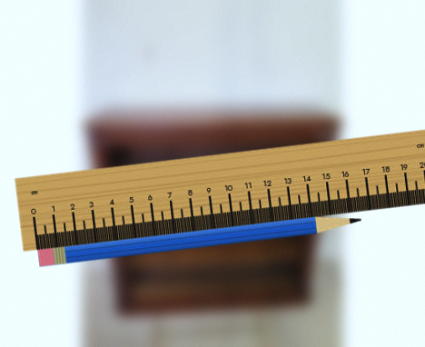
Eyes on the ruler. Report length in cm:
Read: 16.5 cm
